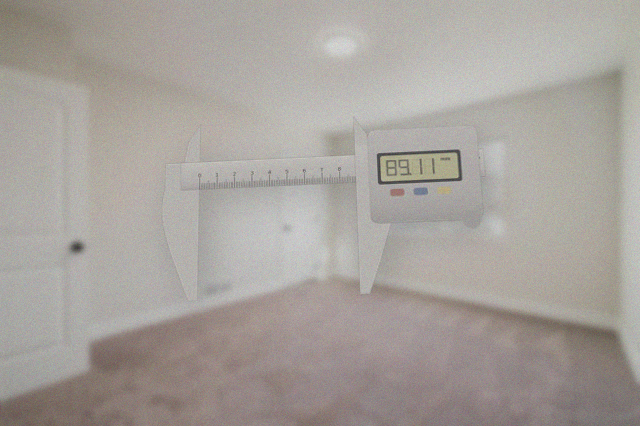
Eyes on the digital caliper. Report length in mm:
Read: 89.11 mm
